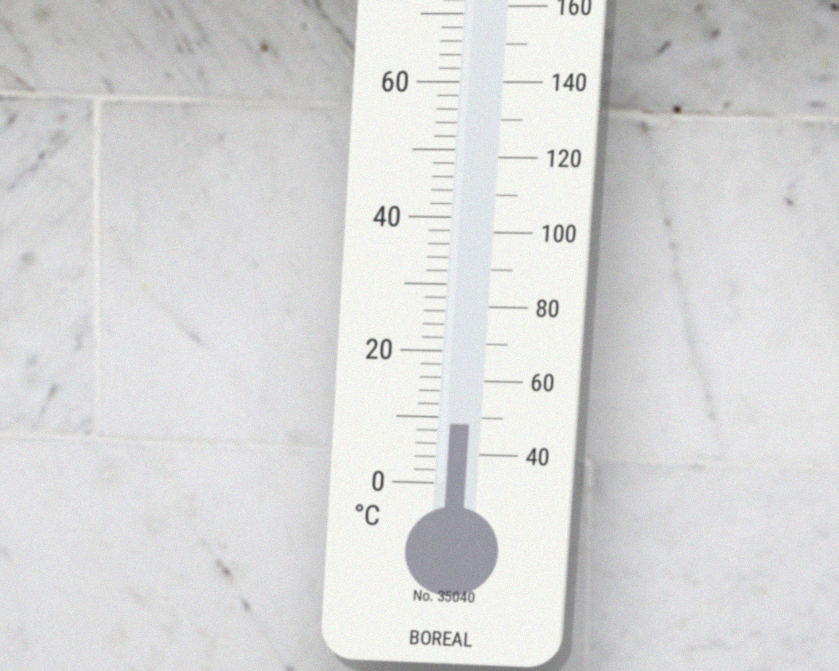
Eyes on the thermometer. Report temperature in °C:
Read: 9 °C
